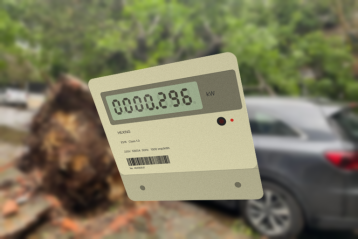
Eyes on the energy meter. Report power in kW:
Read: 0.296 kW
